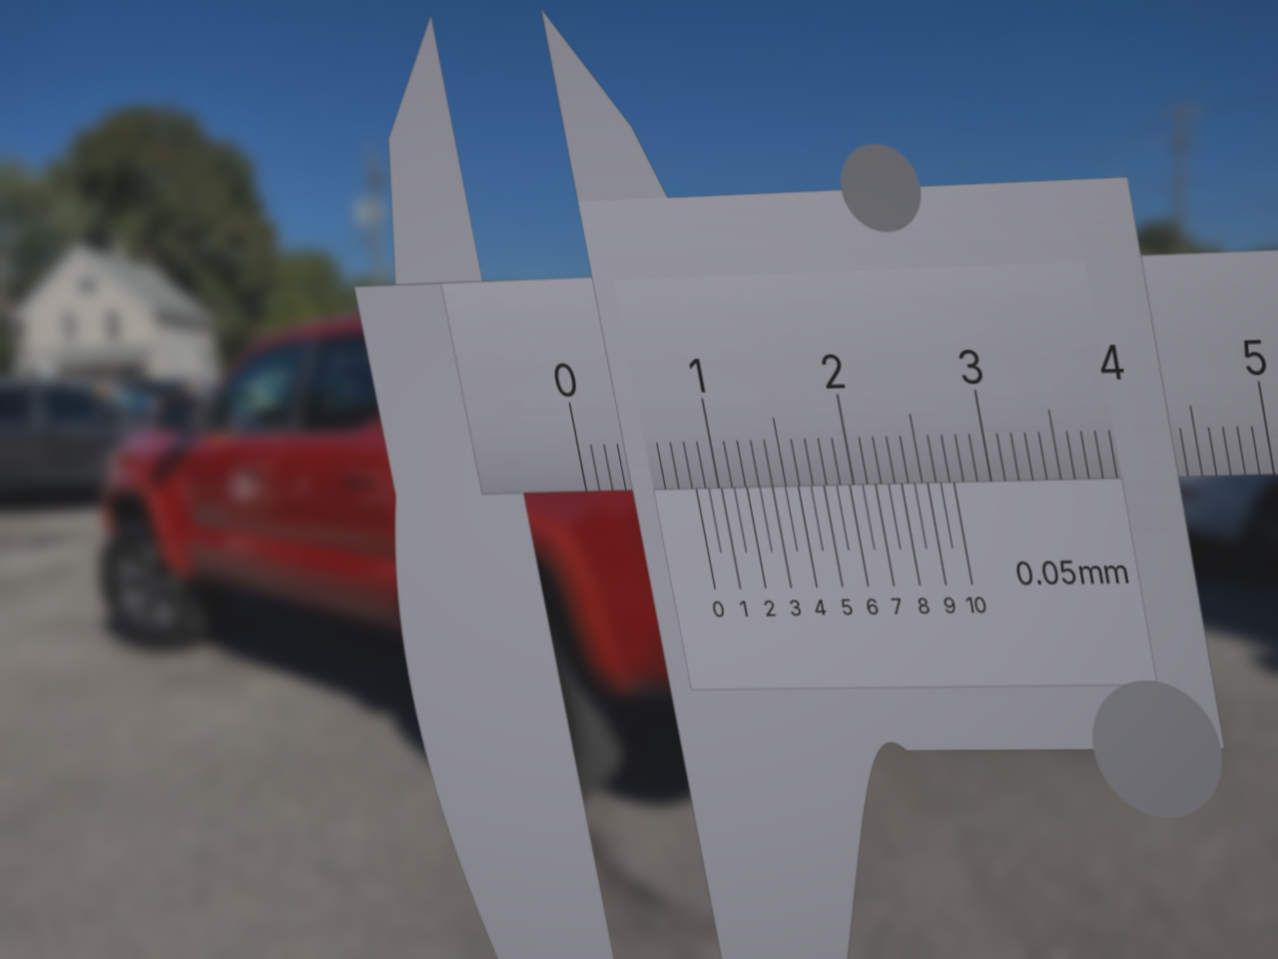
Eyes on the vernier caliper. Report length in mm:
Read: 8.3 mm
